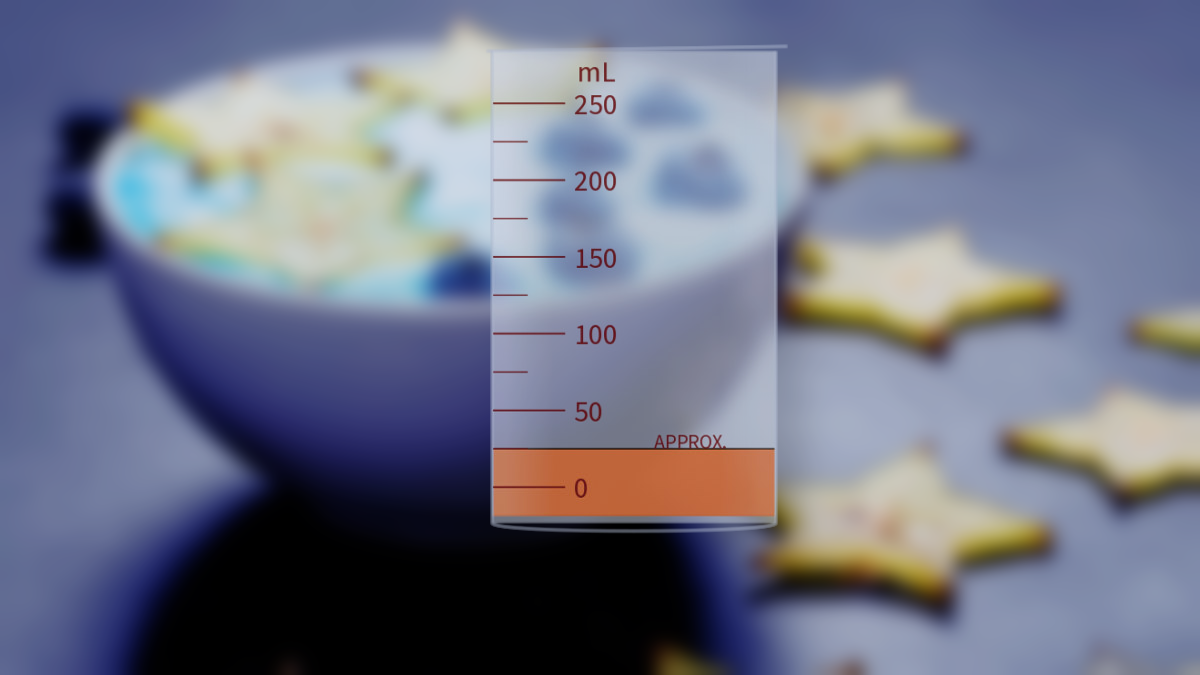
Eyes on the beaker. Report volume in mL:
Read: 25 mL
